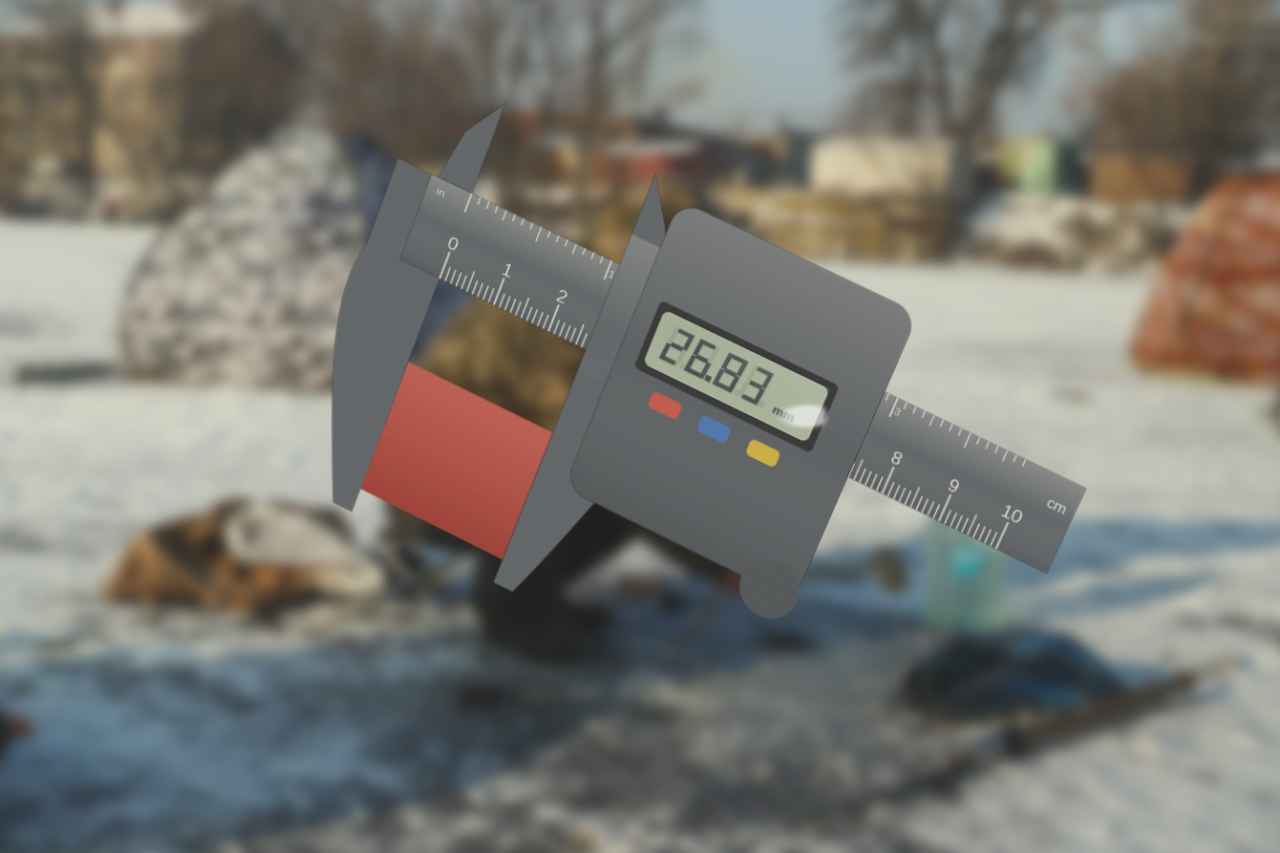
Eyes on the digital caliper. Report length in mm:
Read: 26.83 mm
